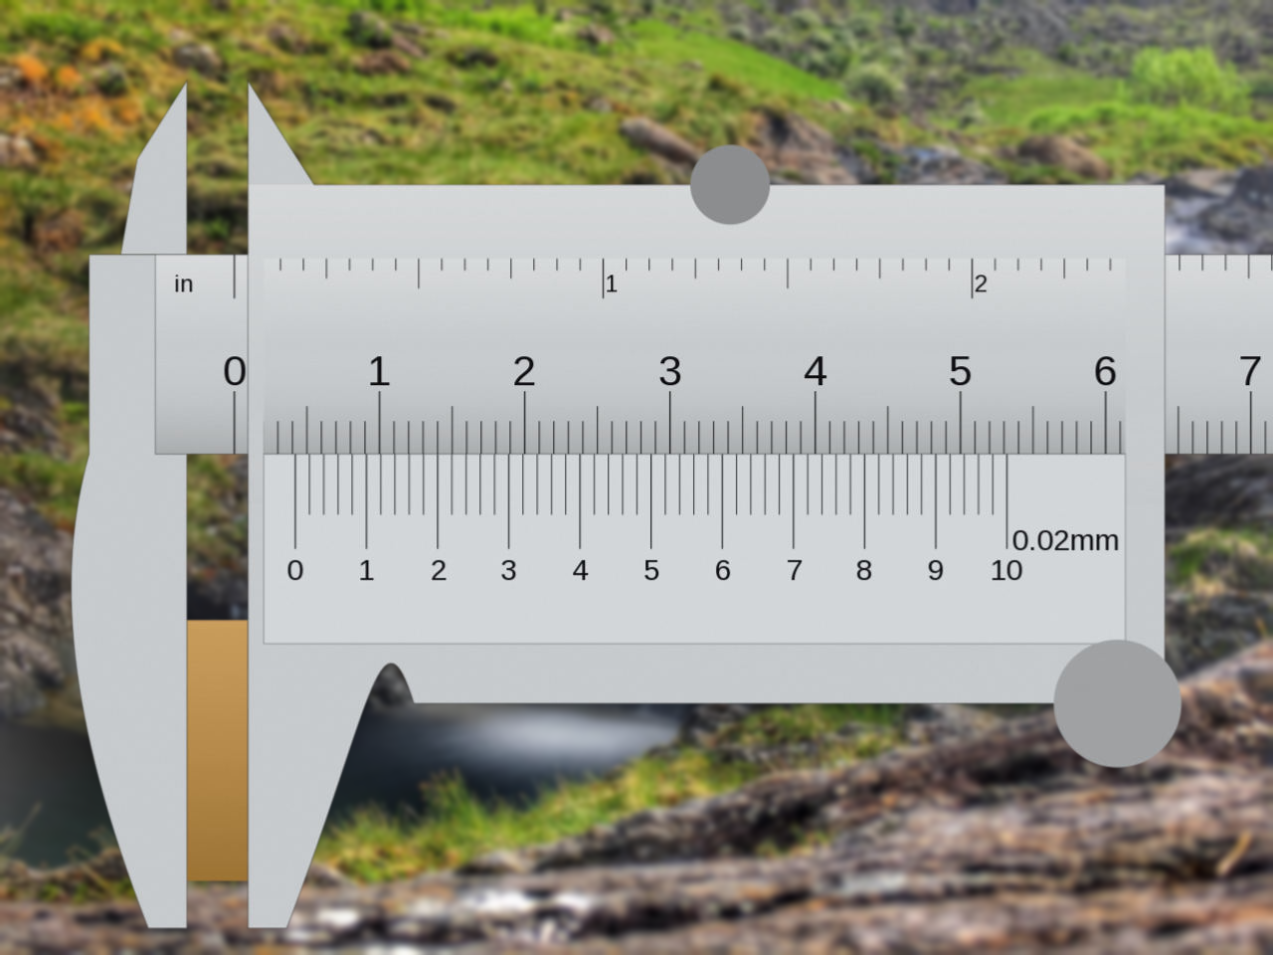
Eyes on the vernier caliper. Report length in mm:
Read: 4.2 mm
